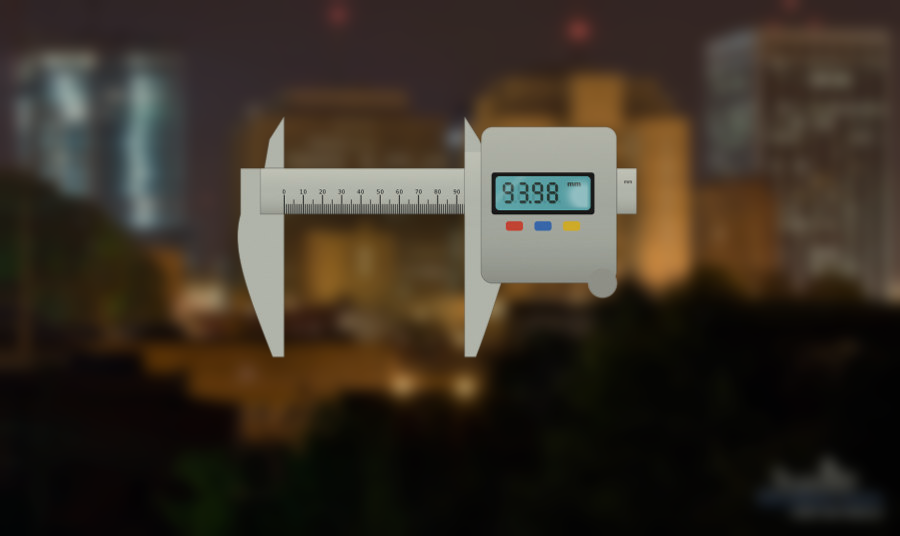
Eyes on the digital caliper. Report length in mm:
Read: 93.98 mm
